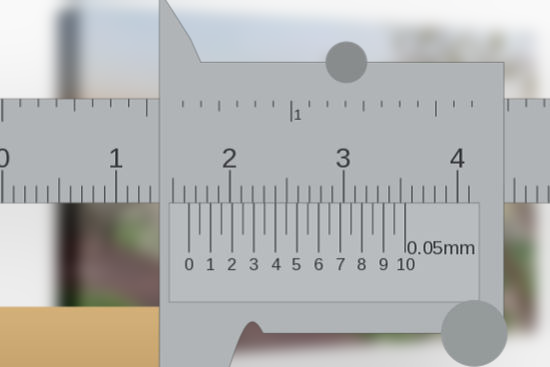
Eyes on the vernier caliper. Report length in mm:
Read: 16.4 mm
